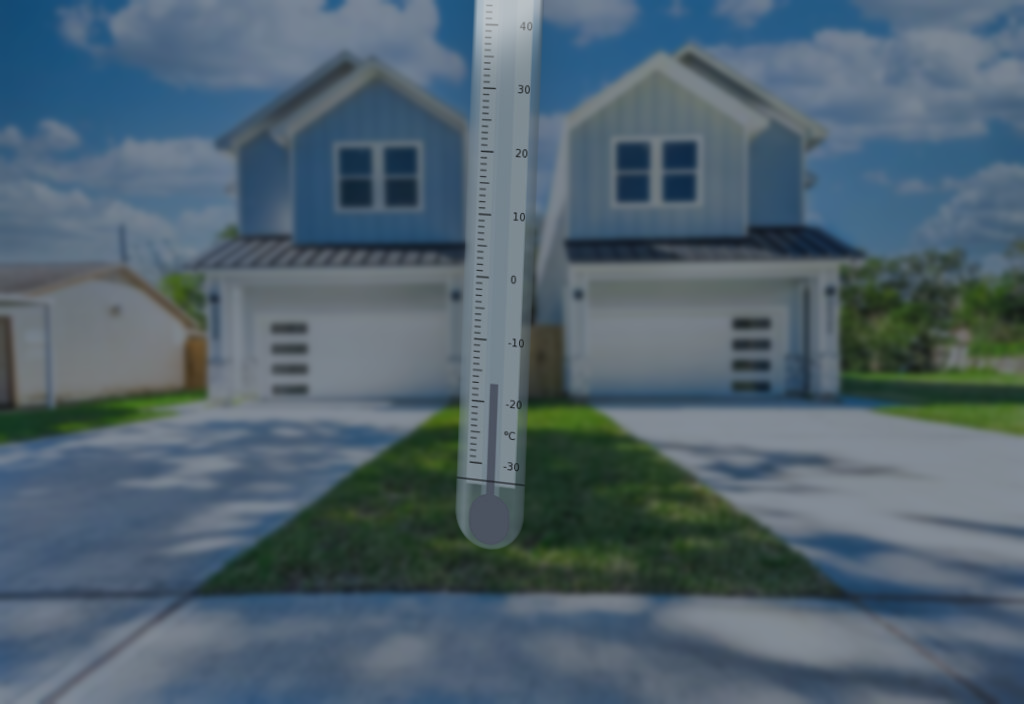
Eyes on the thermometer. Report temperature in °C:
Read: -17 °C
